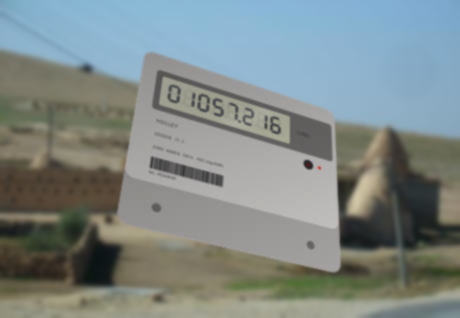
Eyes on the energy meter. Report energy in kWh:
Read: 1057.216 kWh
